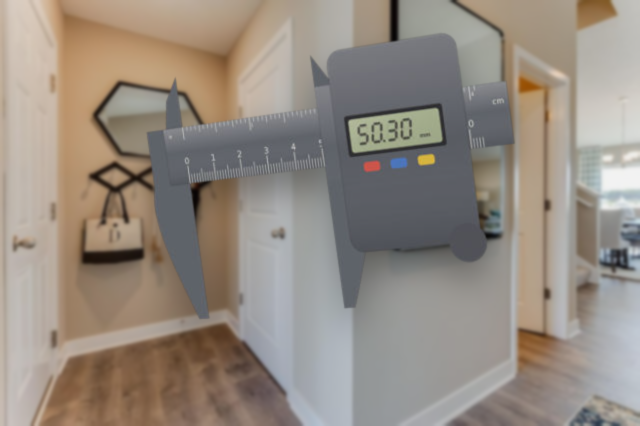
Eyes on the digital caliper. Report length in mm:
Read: 50.30 mm
